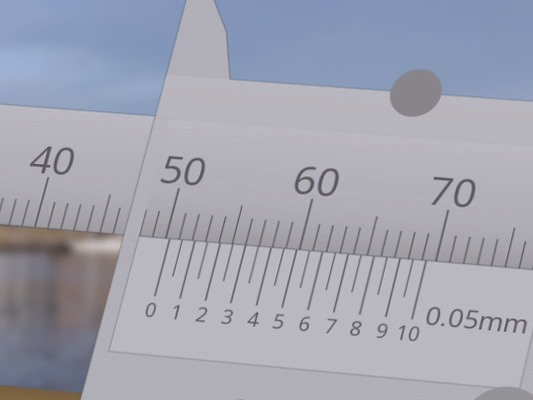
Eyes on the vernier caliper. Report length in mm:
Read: 50.3 mm
